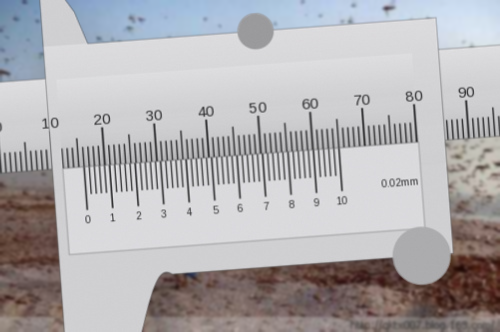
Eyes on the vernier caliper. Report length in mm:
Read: 16.0 mm
